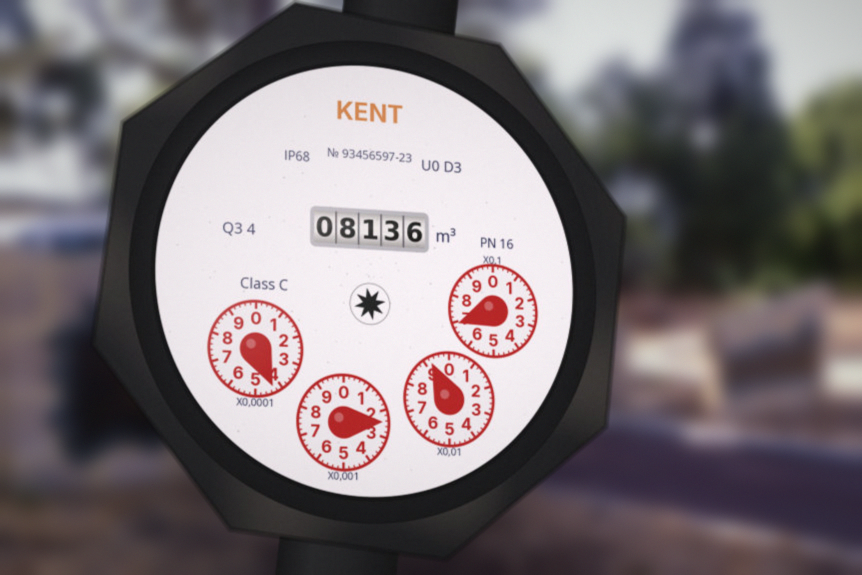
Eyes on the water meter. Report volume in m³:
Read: 8136.6924 m³
